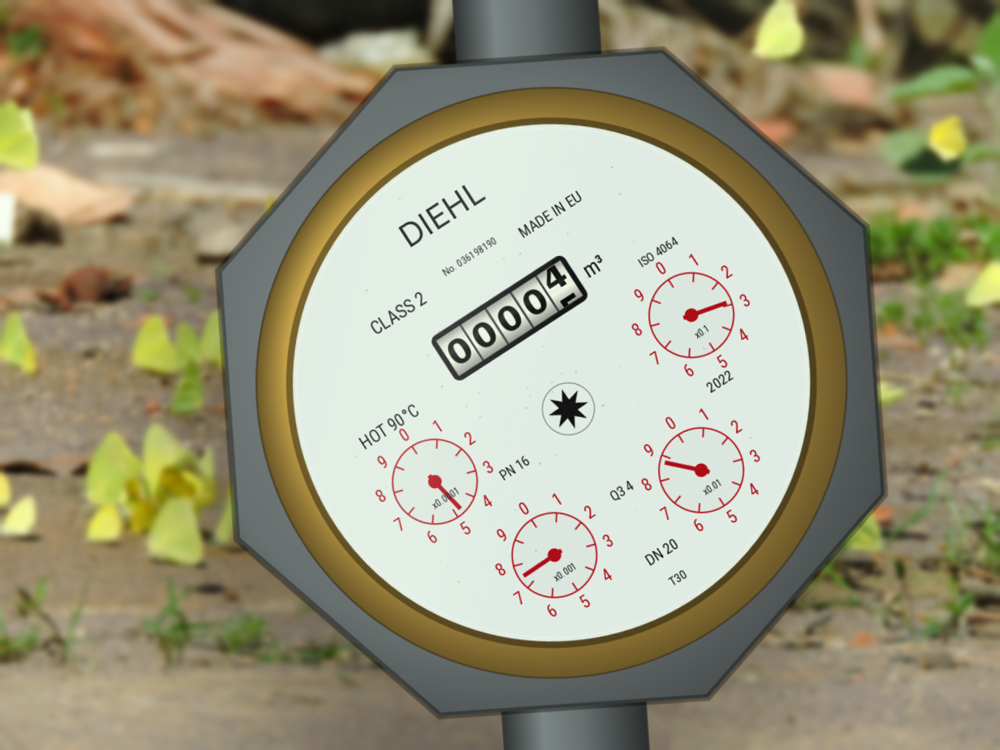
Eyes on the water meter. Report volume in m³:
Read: 4.2874 m³
